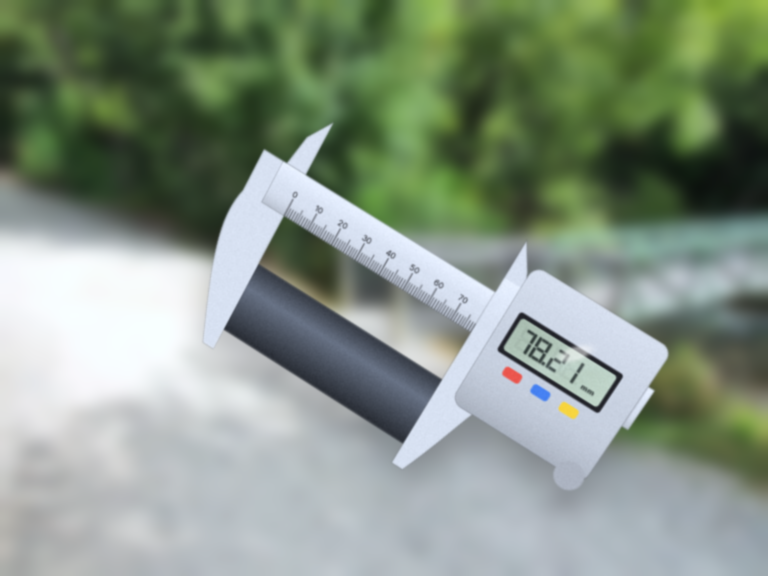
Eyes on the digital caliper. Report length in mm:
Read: 78.21 mm
